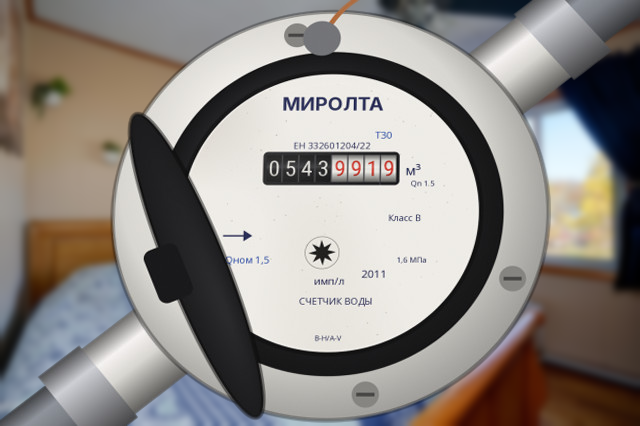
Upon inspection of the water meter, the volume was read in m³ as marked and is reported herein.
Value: 543.9919 m³
